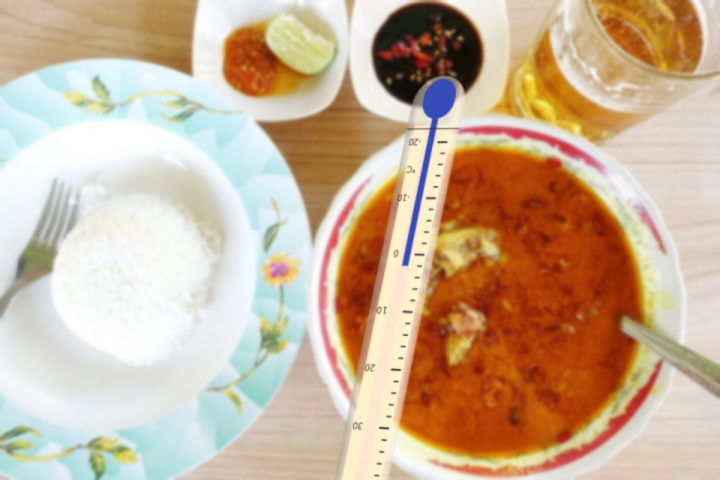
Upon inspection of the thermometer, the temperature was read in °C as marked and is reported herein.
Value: 2 °C
